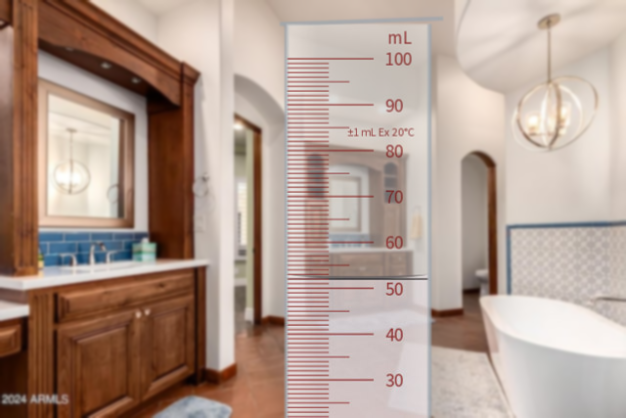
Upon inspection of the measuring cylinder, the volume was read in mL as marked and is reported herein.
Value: 52 mL
